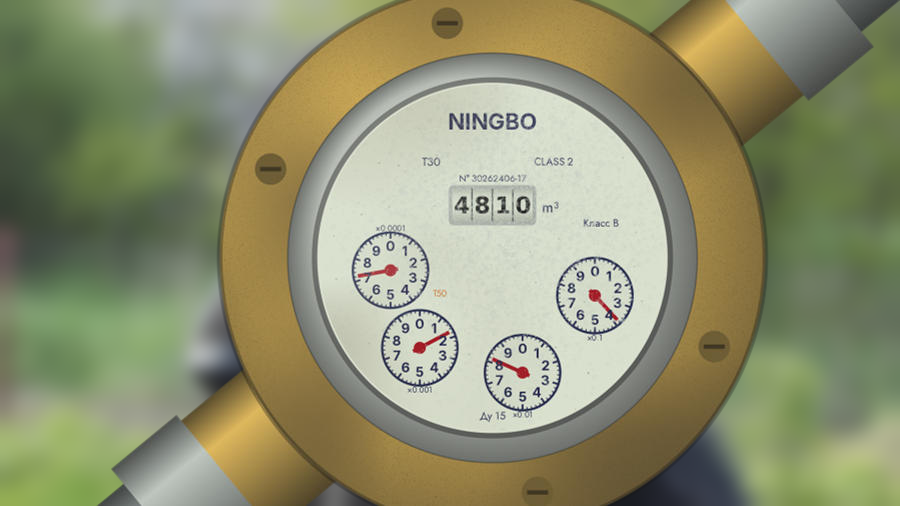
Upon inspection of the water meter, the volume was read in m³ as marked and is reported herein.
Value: 4810.3817 m³
